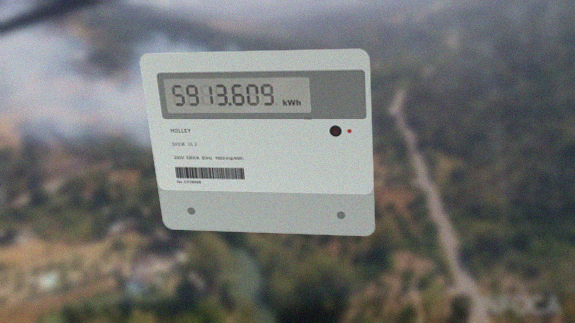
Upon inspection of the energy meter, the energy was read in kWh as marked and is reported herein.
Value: 5913.609 kWh
